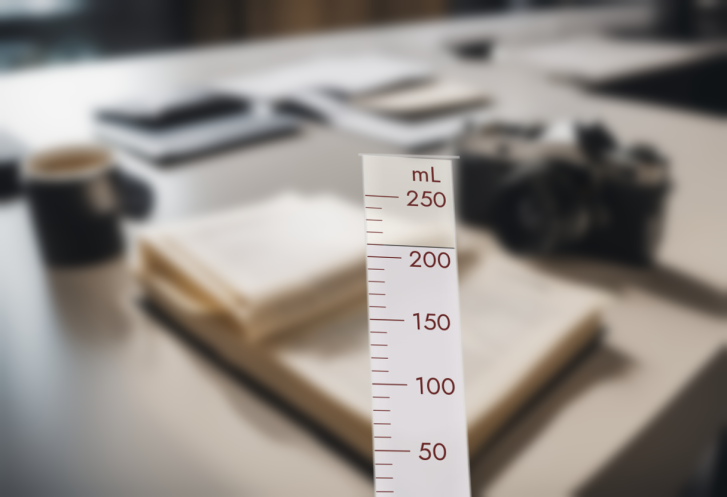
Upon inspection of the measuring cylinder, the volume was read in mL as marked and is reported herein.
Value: 210 mL
